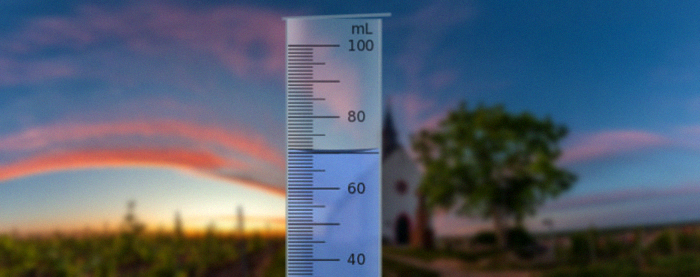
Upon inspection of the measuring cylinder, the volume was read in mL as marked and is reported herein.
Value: 70 mL
